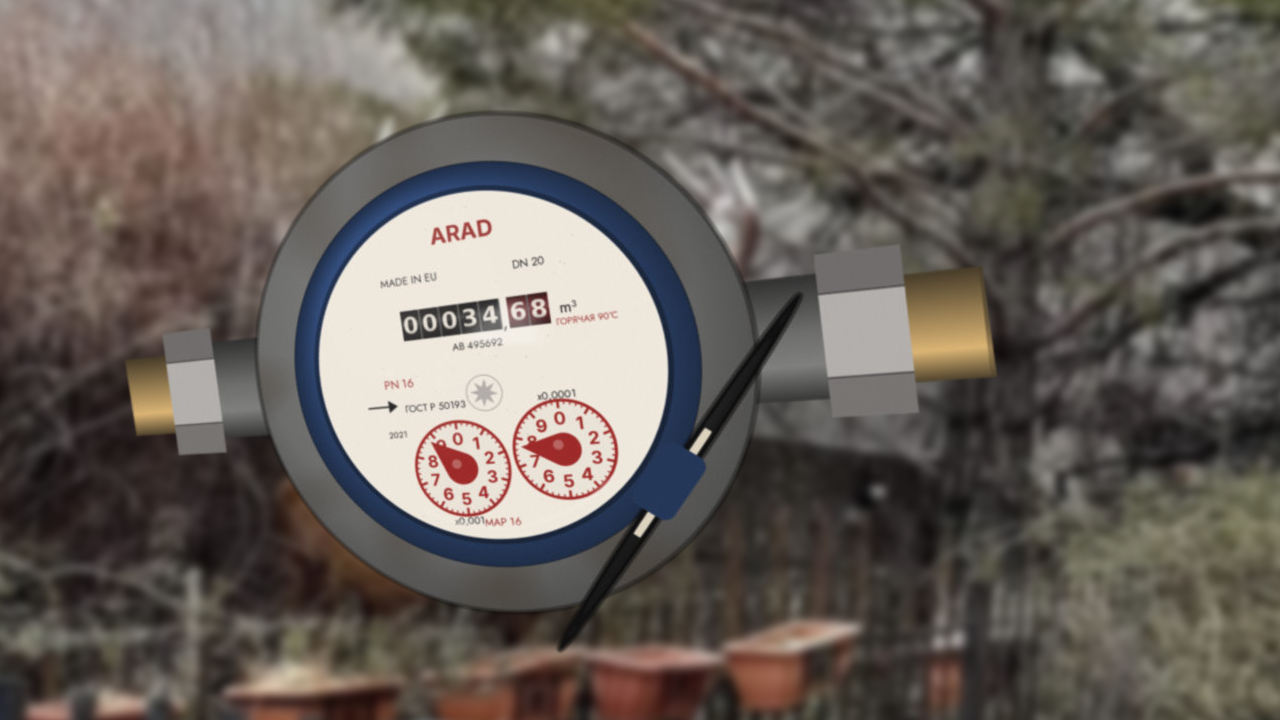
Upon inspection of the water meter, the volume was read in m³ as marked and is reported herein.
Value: 34.6887 m³
